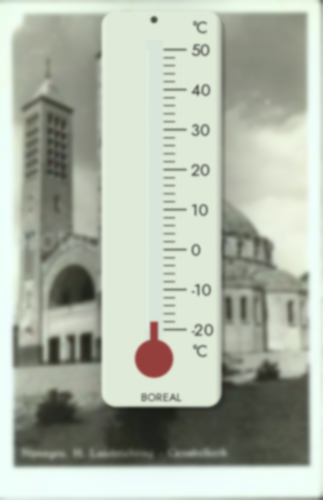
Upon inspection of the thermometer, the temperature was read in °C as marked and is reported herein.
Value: -18 °C
